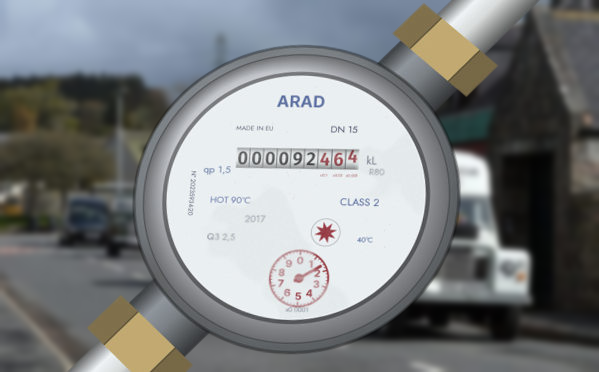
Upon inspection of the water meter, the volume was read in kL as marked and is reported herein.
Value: 92.4641 kL
